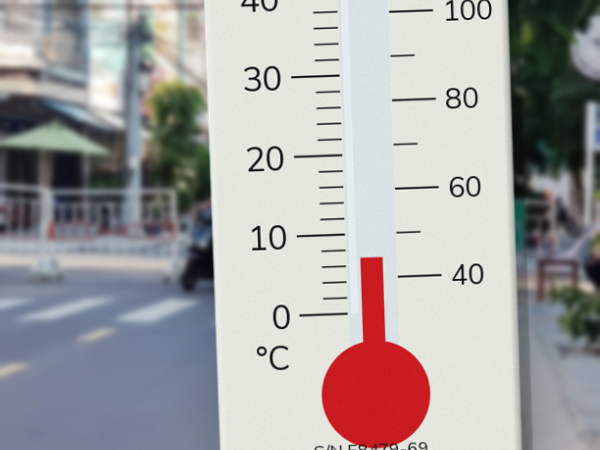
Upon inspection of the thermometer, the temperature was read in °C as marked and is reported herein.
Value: 7 °C
